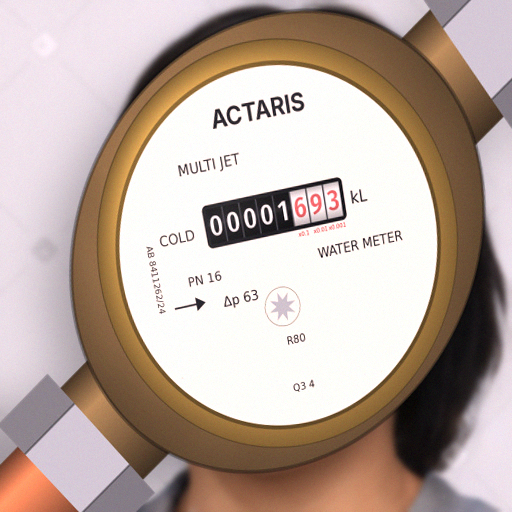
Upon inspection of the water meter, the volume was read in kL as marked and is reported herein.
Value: 1.693 kL
